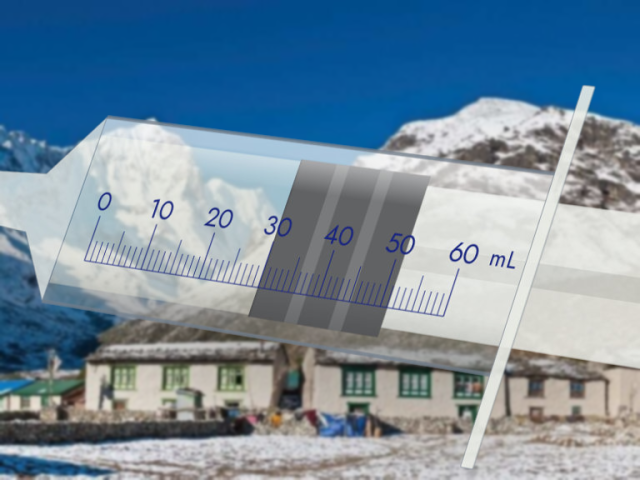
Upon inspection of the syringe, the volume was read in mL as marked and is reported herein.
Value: 30 mL
